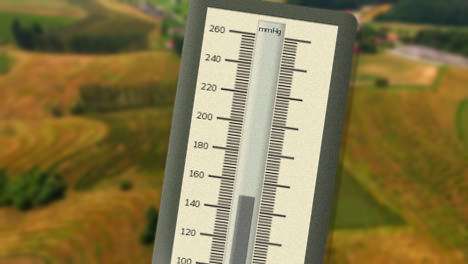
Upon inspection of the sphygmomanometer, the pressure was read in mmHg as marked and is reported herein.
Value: 150 mmHg
